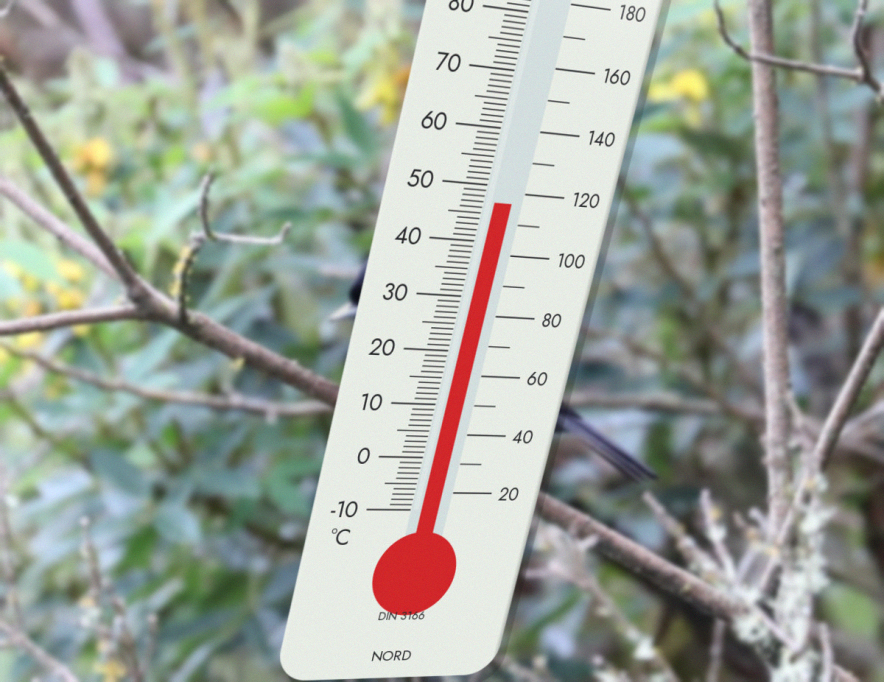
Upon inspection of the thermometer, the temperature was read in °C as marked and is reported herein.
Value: 47 °C
